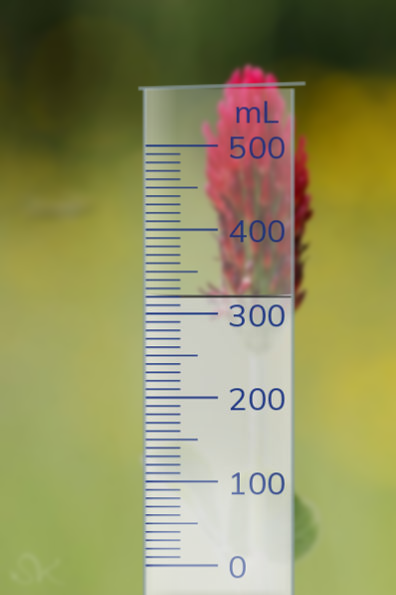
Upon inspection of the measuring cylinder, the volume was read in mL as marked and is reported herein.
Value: 320 mL
